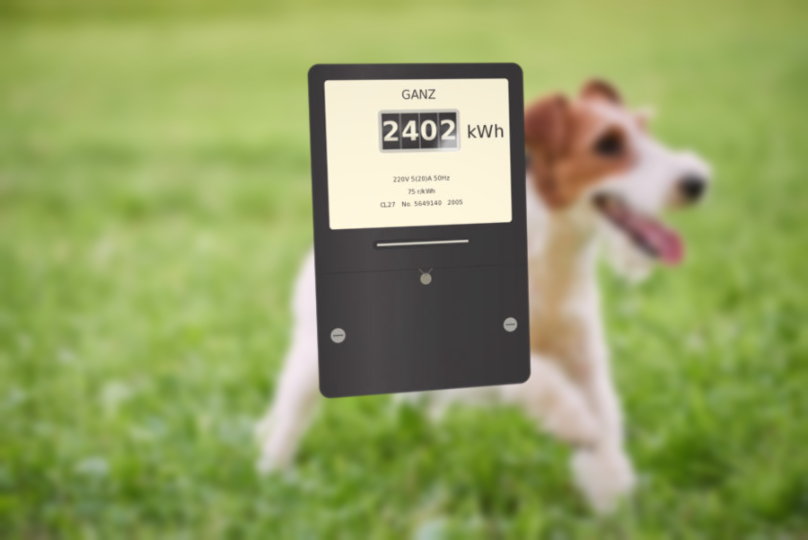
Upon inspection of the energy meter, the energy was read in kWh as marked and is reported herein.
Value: 2402 kWh
